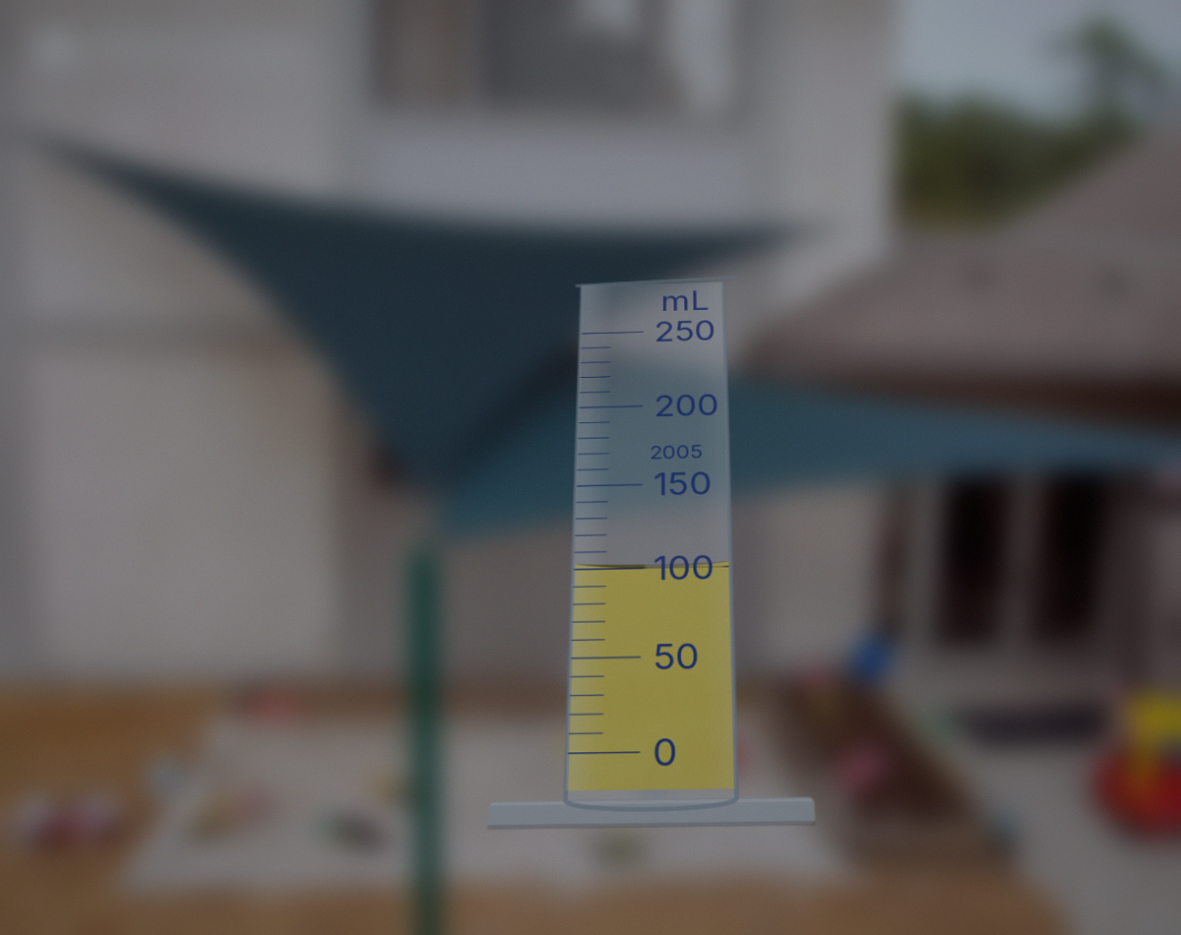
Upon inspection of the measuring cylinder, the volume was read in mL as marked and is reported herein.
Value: 100 mL
